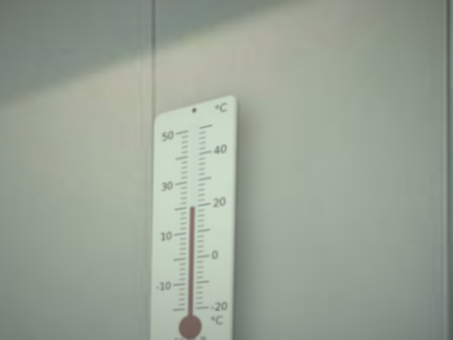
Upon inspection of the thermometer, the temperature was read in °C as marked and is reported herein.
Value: 20 °C
